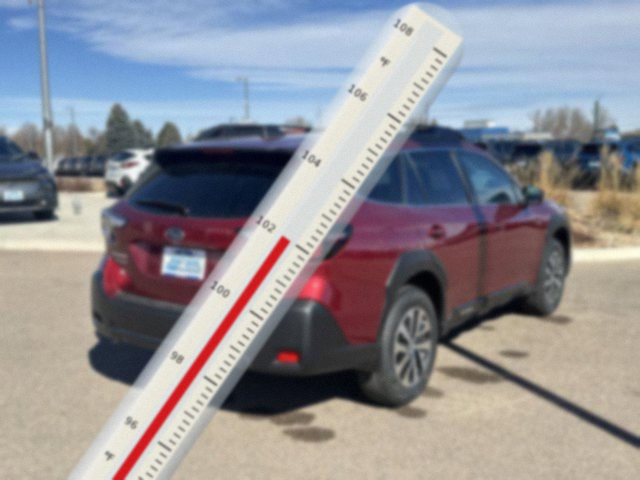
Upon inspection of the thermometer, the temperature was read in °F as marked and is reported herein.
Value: 102 °F
